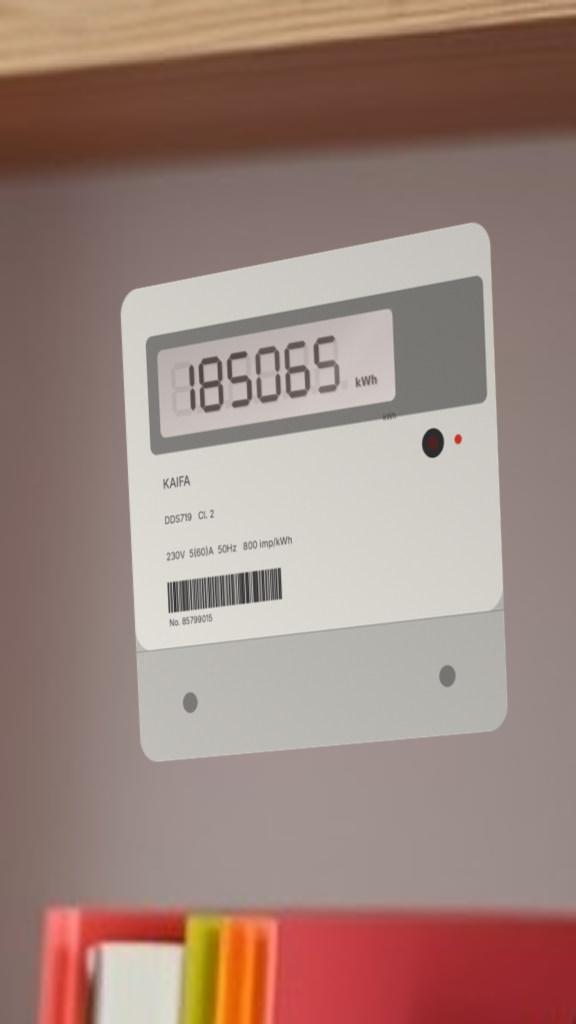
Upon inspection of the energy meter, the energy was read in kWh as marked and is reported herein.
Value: 185065 kWh
